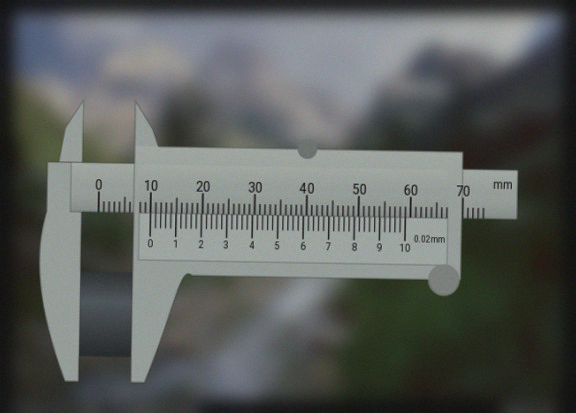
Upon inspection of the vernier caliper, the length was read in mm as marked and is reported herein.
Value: 10.0 mm
